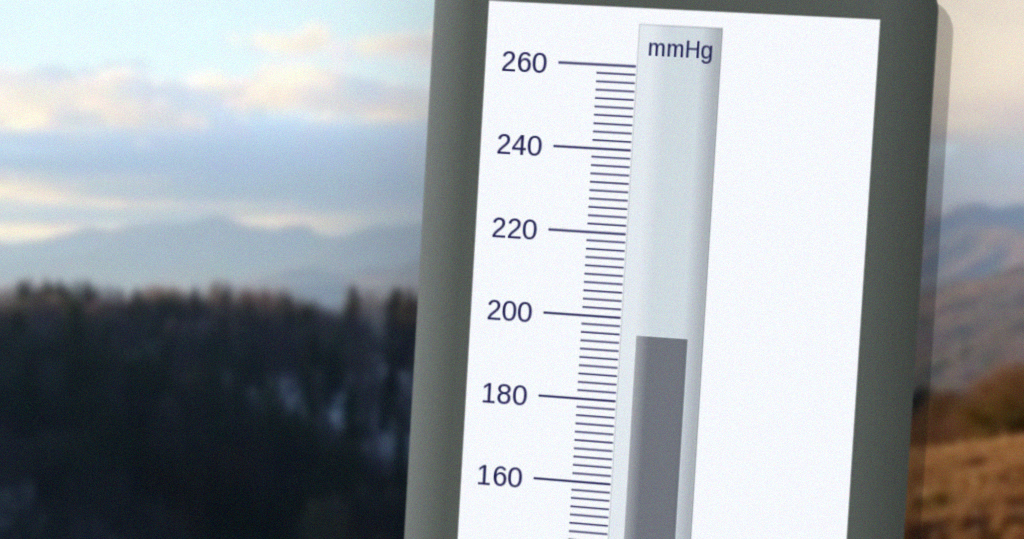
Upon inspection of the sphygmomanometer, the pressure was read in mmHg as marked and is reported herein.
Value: 196 mmHg
